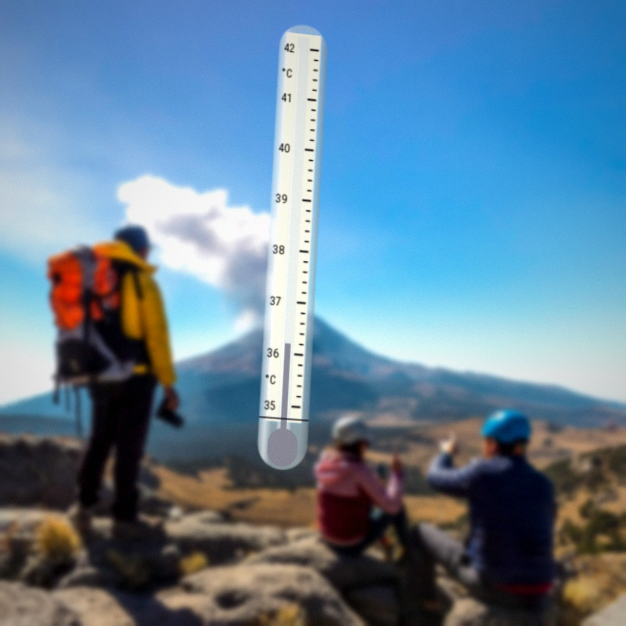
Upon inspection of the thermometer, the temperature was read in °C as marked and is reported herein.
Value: 36.2 °C
